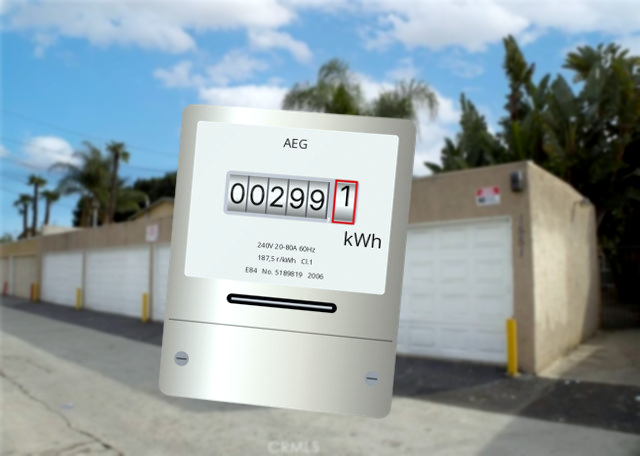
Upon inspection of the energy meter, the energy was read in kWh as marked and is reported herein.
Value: 299.1 kWh
